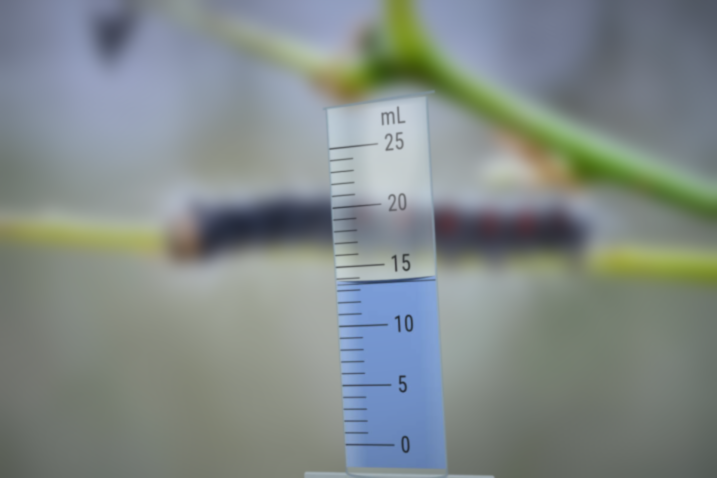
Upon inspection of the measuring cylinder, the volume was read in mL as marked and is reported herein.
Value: 13.5 mL
